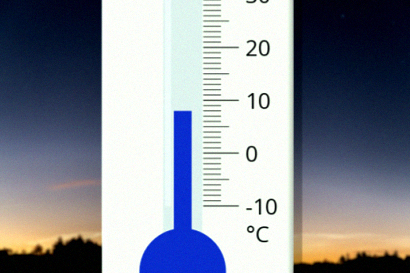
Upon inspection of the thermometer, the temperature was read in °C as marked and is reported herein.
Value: 8 °C
